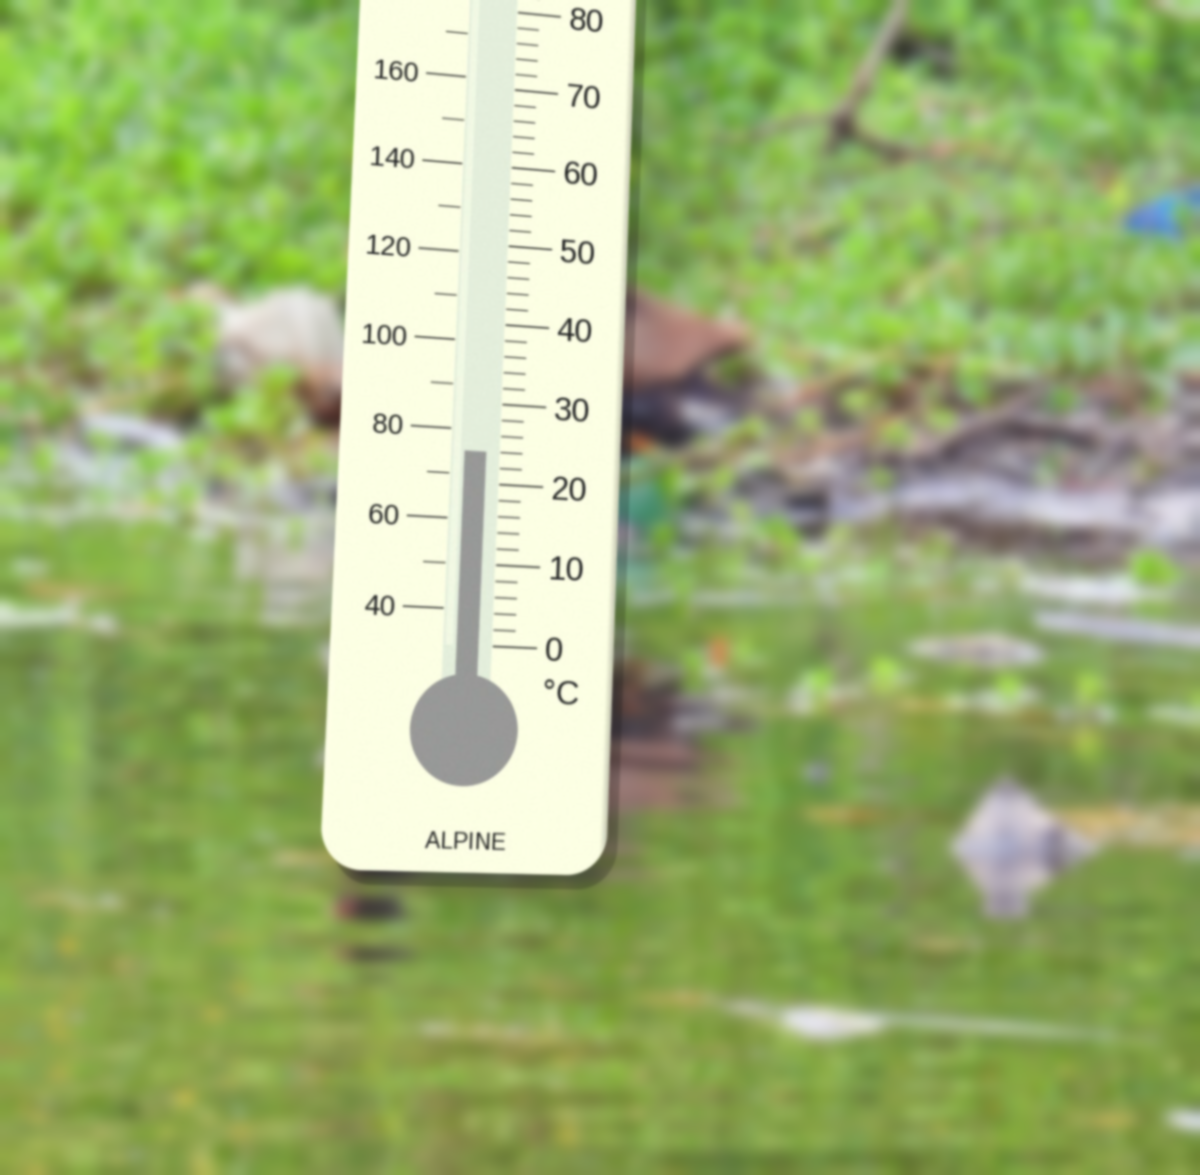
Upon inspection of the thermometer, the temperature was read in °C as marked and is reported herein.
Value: 24 °C
